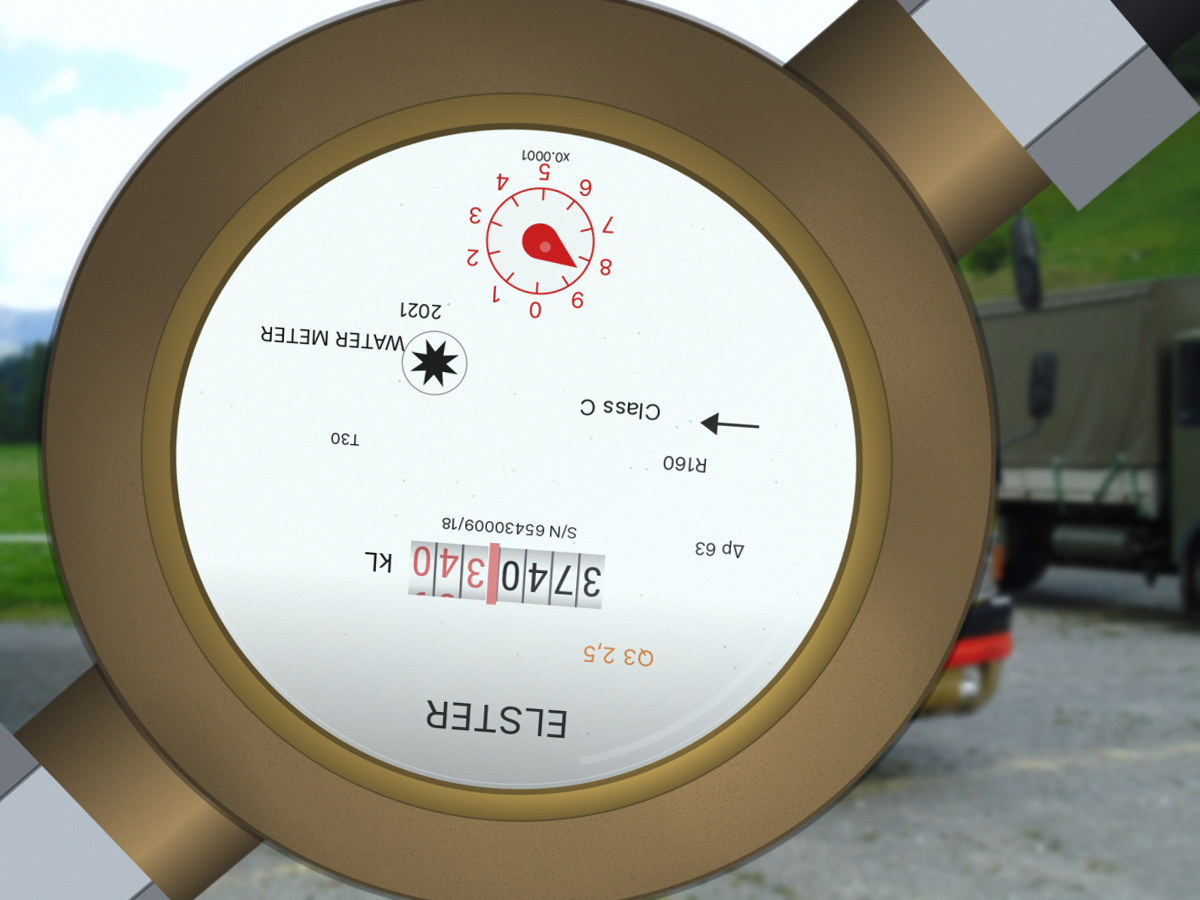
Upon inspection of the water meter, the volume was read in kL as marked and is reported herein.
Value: 3740.3398 kL
